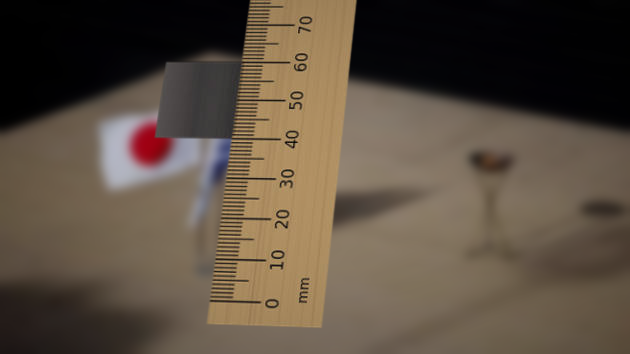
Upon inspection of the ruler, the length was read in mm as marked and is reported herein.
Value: 20 mm
